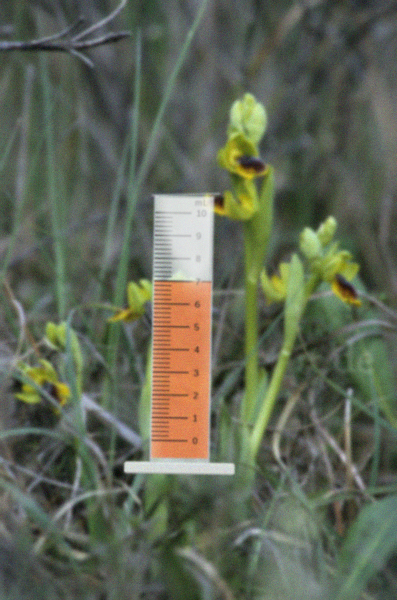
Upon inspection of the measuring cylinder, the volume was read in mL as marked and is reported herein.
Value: 7 mL
